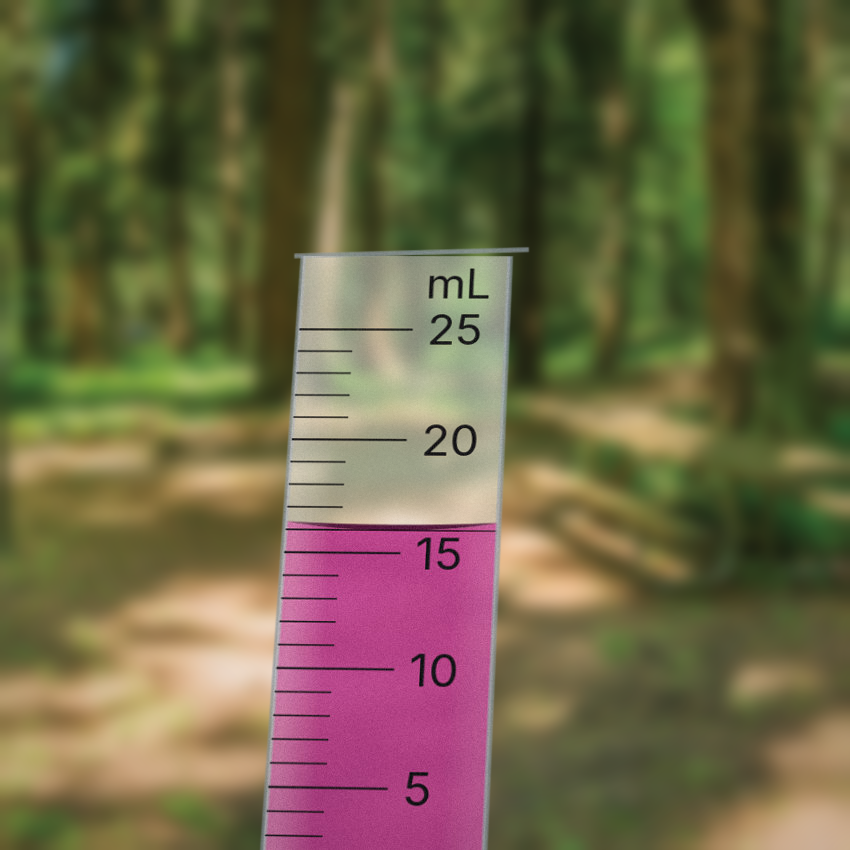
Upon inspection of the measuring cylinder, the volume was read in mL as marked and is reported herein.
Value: 16 mL
